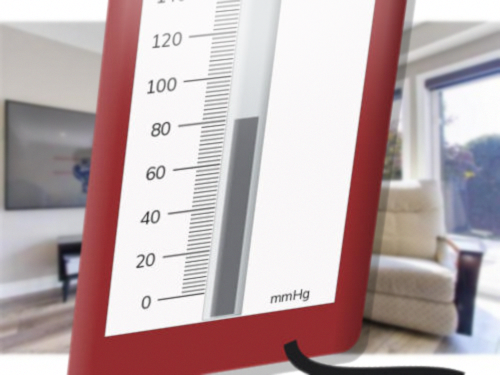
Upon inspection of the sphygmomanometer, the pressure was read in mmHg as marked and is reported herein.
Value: 80 mmHg
